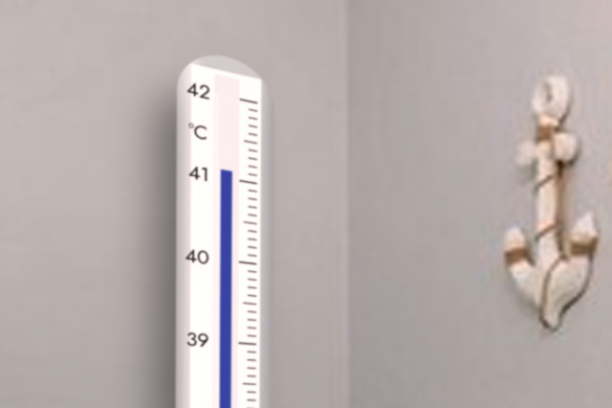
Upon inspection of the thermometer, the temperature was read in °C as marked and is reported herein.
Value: 41.1 °C
